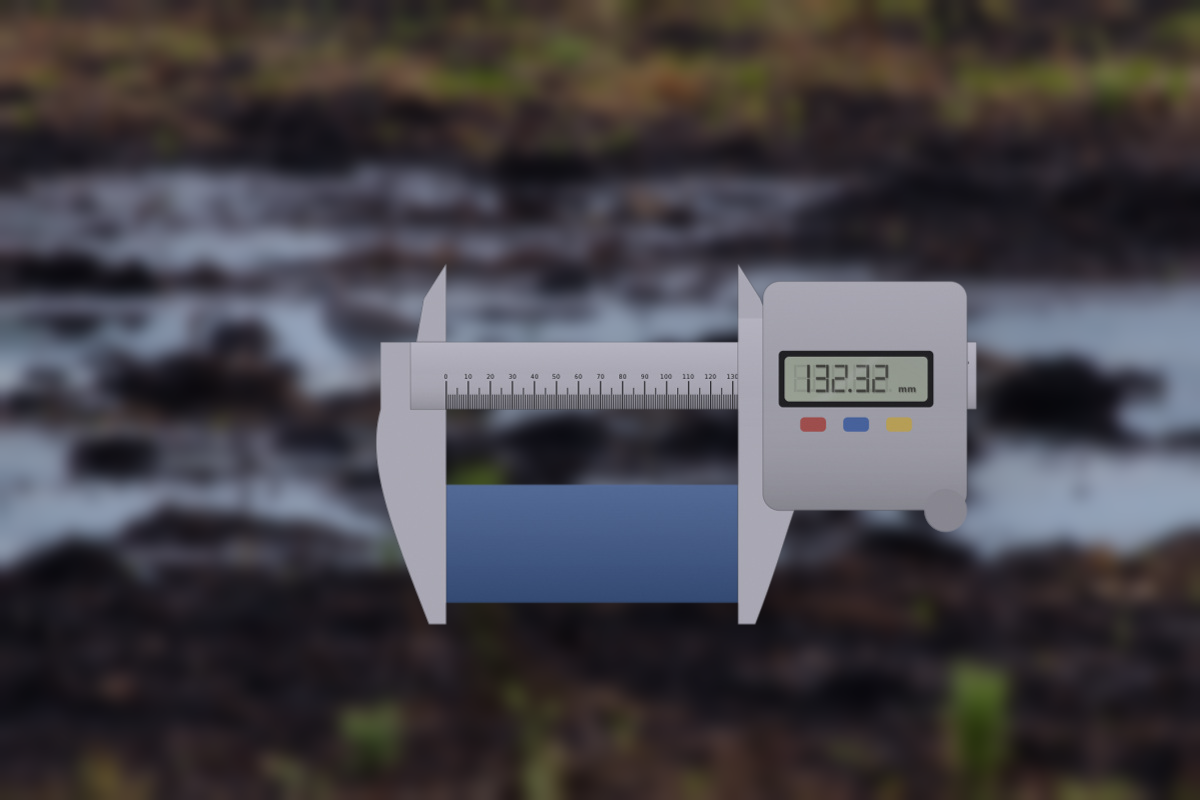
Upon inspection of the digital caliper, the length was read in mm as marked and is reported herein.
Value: 132.32 mm
